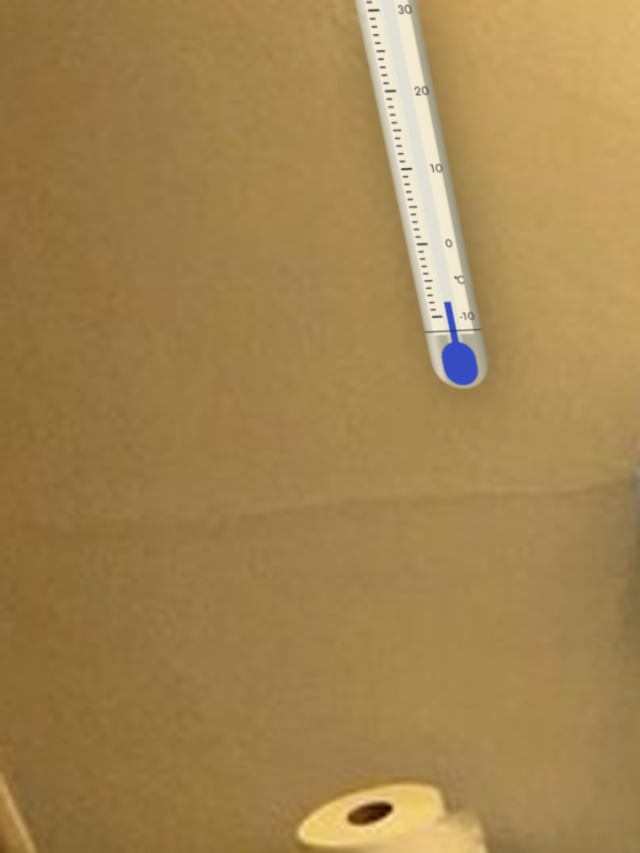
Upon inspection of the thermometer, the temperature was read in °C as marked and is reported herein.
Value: -8 °C
